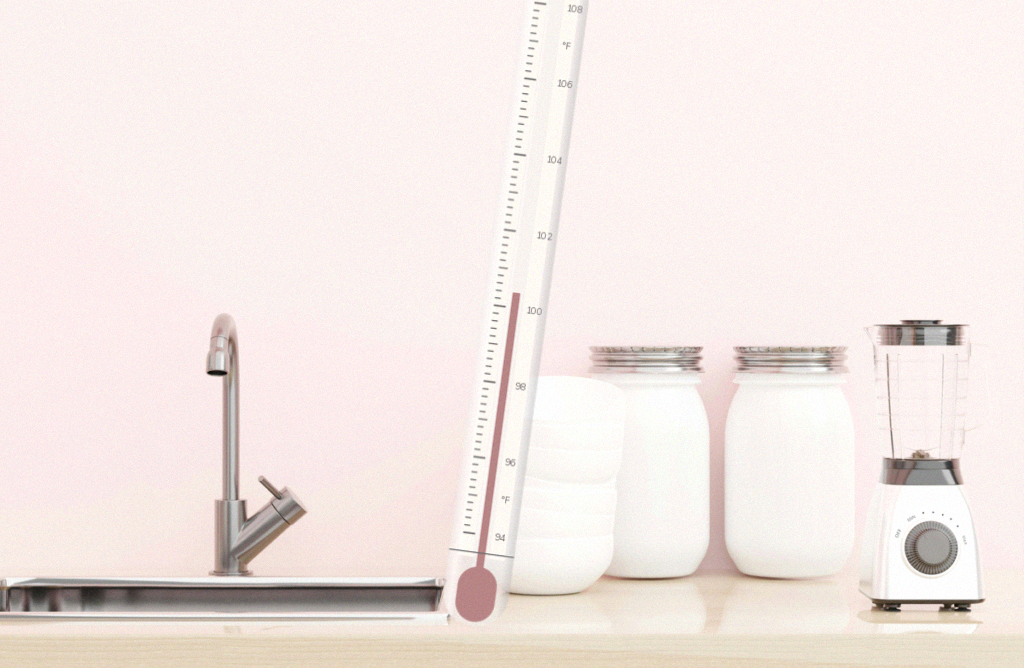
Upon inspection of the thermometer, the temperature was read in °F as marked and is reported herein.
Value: 100.4 °F
